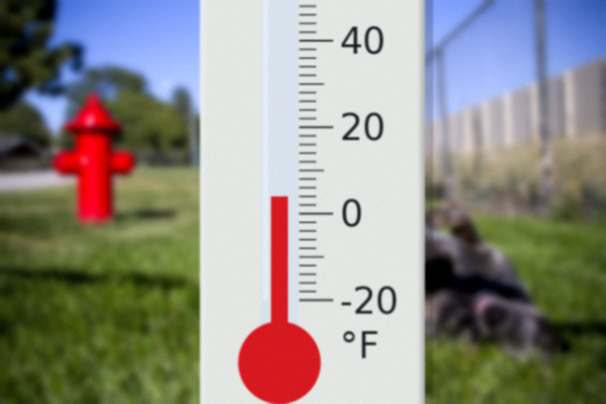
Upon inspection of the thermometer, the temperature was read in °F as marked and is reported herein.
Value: 4 °F
